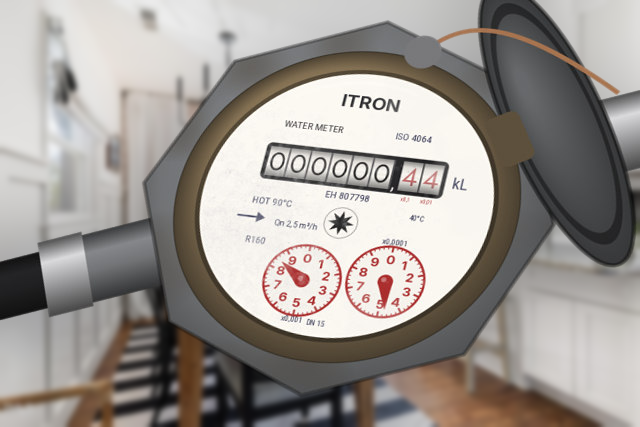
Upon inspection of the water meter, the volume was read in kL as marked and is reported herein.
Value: 0.4484 kL
